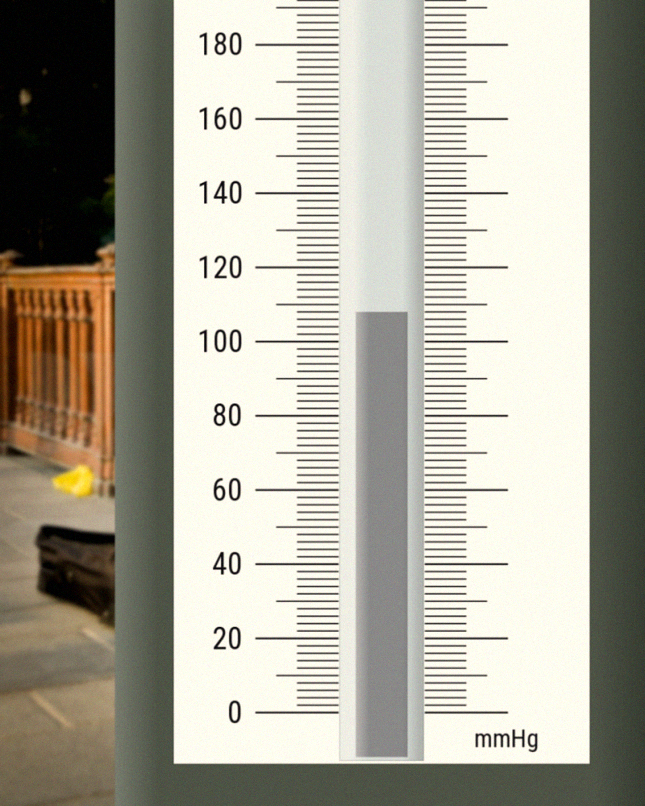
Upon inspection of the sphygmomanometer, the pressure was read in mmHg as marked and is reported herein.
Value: 108 mmHg
